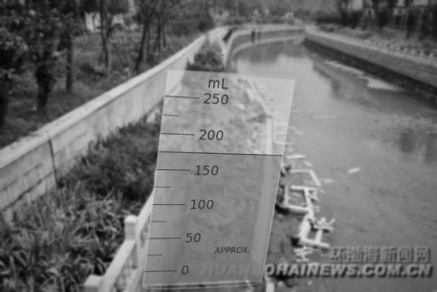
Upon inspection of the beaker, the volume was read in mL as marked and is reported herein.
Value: 175 mL
